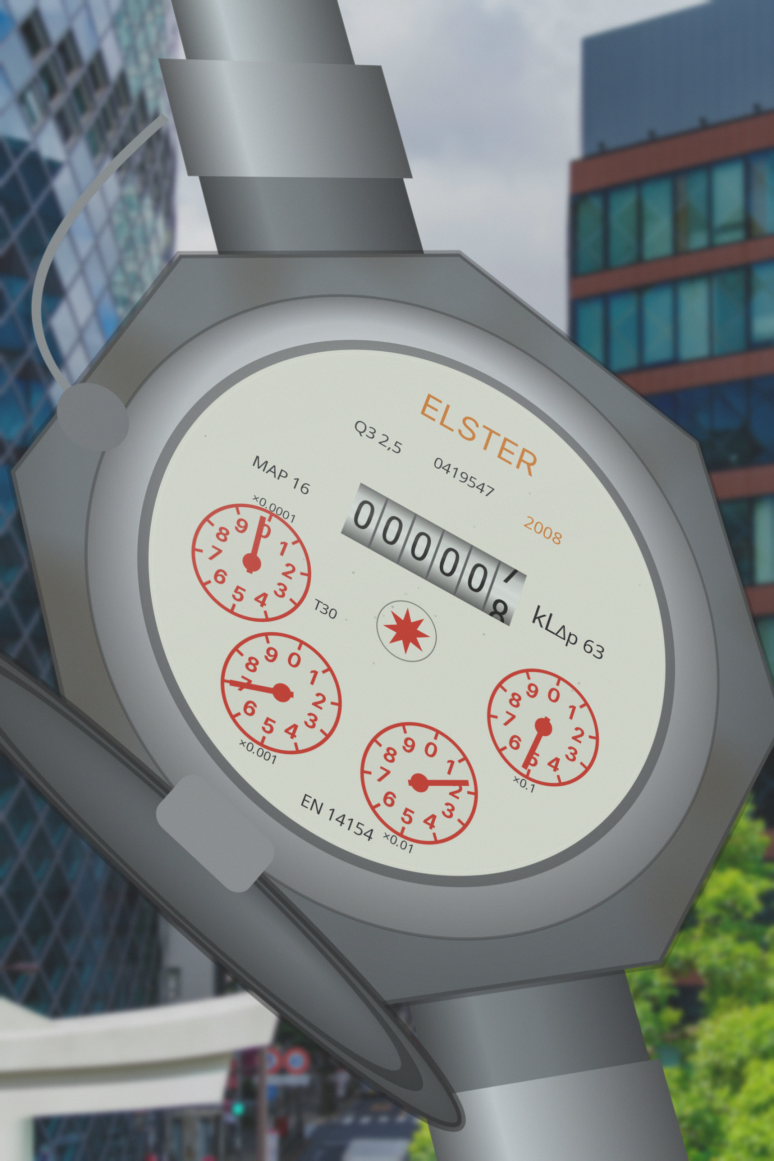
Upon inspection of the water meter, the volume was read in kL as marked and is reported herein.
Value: 7.5169 kL
